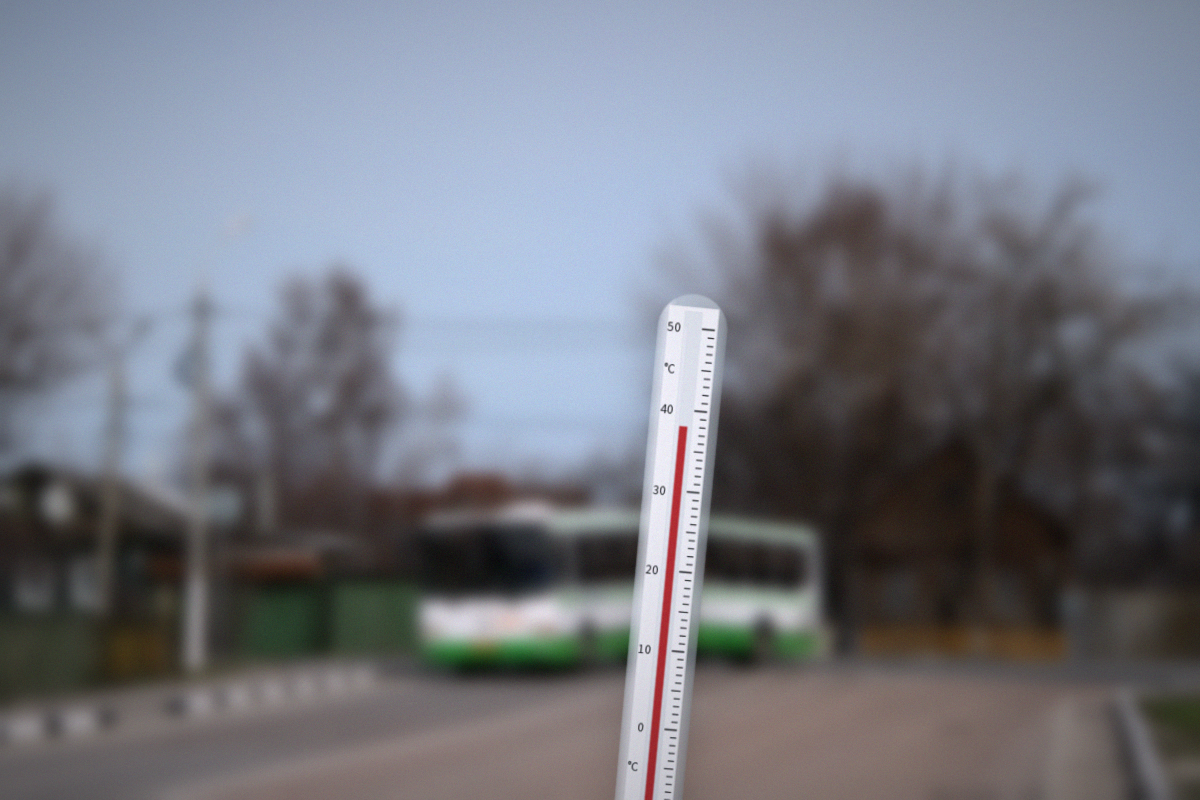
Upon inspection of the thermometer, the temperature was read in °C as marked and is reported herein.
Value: 38 °C
